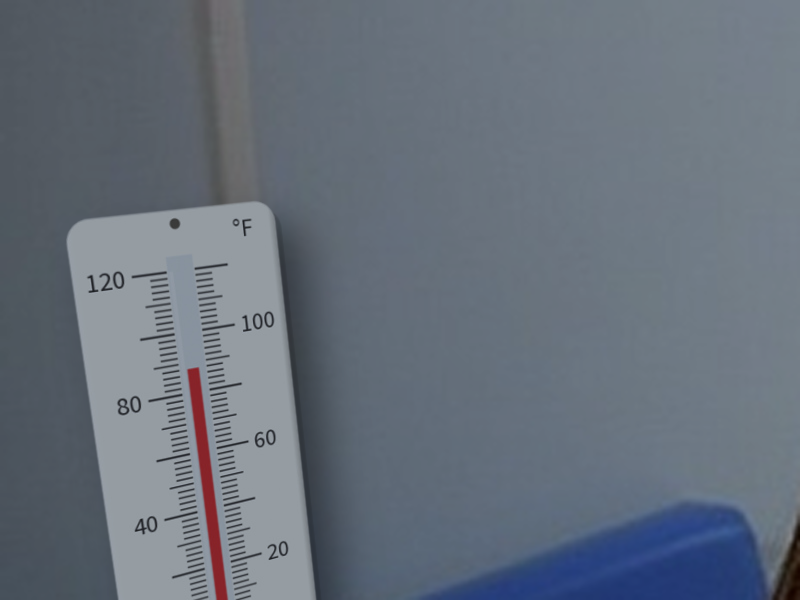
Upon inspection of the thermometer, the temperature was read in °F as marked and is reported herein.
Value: 88 °F
